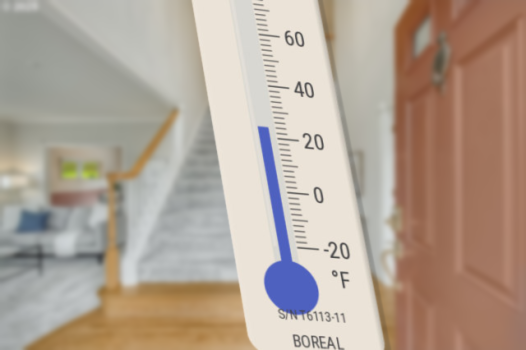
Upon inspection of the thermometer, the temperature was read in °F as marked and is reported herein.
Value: 24 °F
